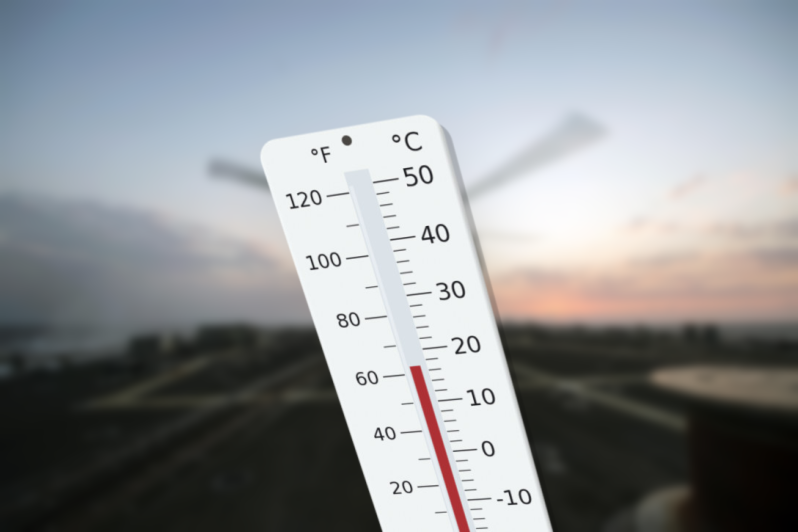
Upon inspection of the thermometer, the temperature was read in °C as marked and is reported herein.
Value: 17 °C
